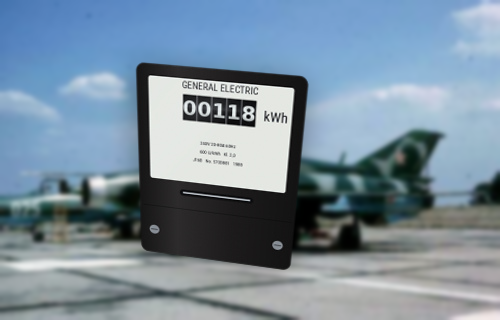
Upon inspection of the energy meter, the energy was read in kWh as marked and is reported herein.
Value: 118 kWh
